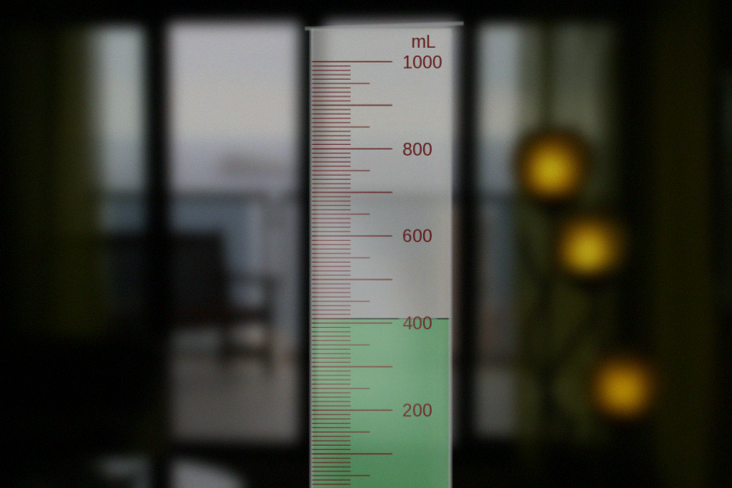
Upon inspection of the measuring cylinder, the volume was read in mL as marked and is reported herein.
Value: 410 mL
